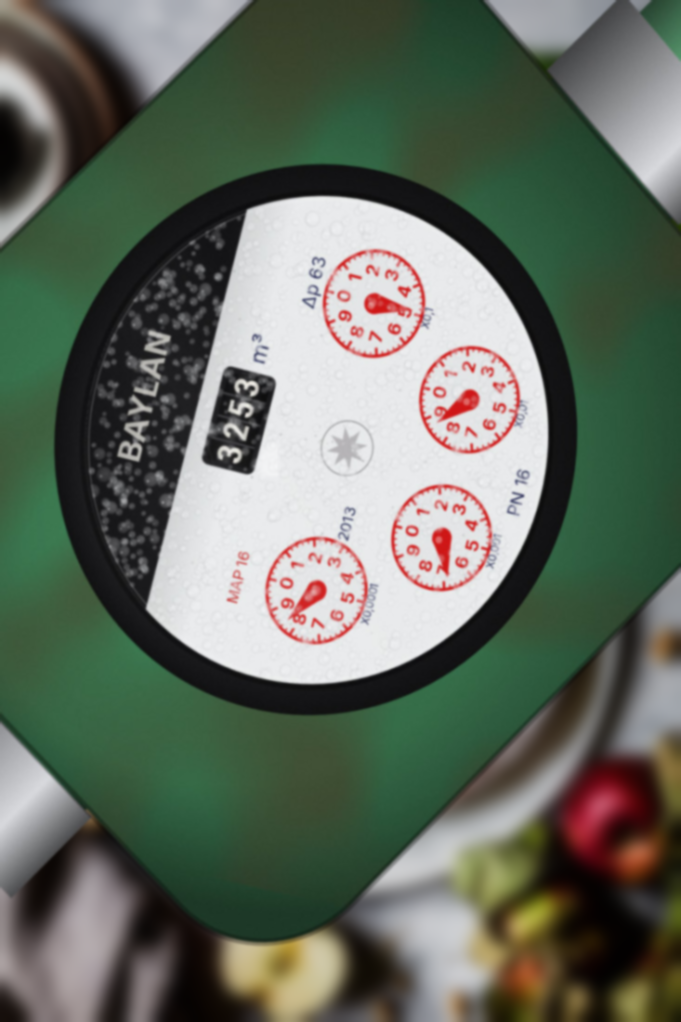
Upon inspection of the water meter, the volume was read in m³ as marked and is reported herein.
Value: 3253.4868 m³
